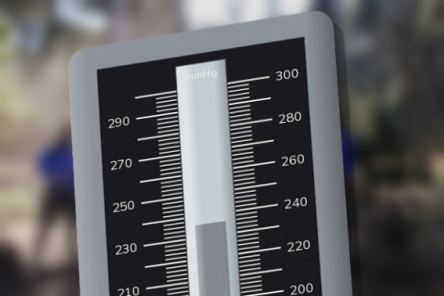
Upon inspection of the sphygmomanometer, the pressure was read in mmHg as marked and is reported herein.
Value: 236 mmHg
